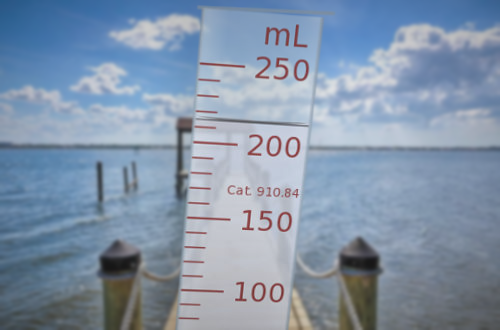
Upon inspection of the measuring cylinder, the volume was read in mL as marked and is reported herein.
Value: 215 mL
